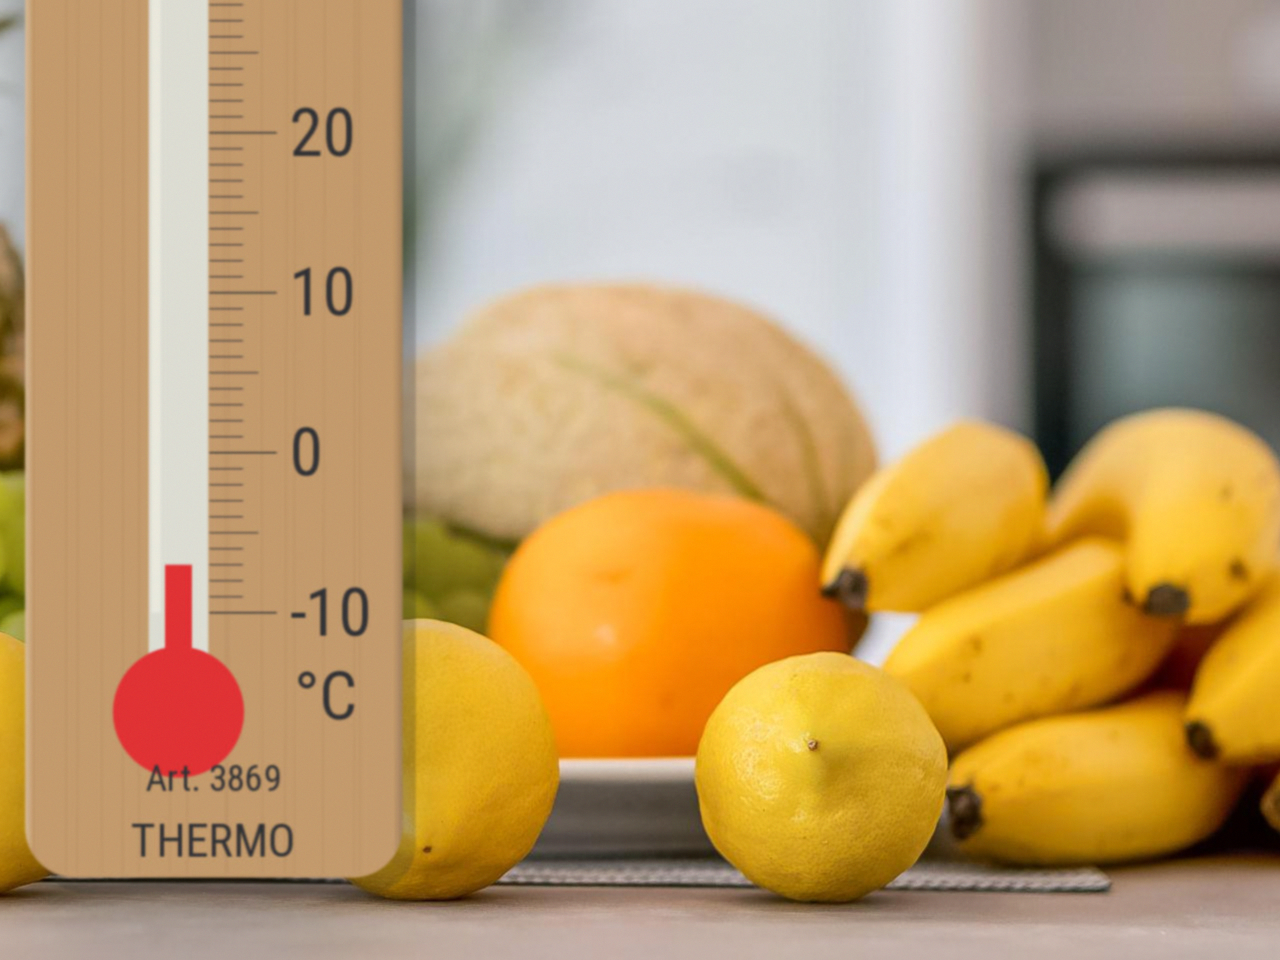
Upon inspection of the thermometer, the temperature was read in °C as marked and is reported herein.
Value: -7 °C
